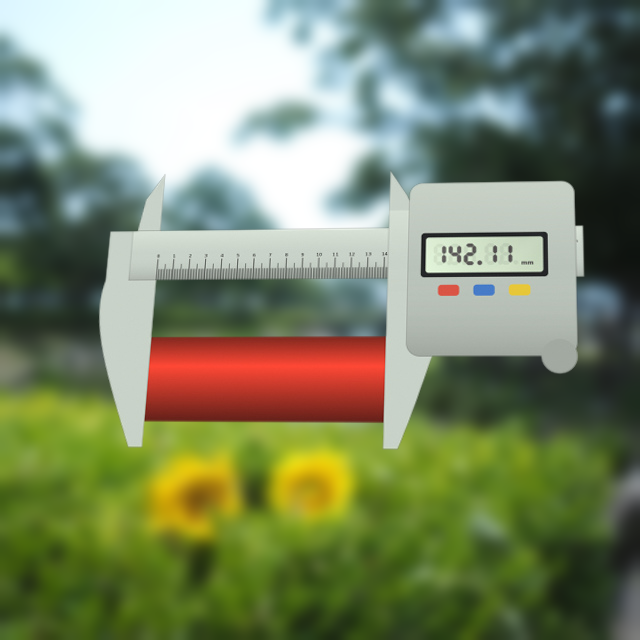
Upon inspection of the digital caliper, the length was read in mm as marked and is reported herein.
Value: 142.11 mm
